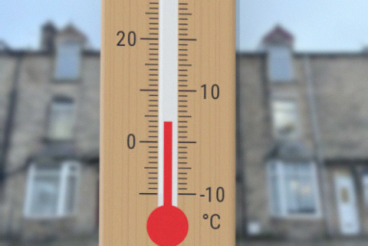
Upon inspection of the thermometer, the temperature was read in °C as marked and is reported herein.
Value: 4 °C
